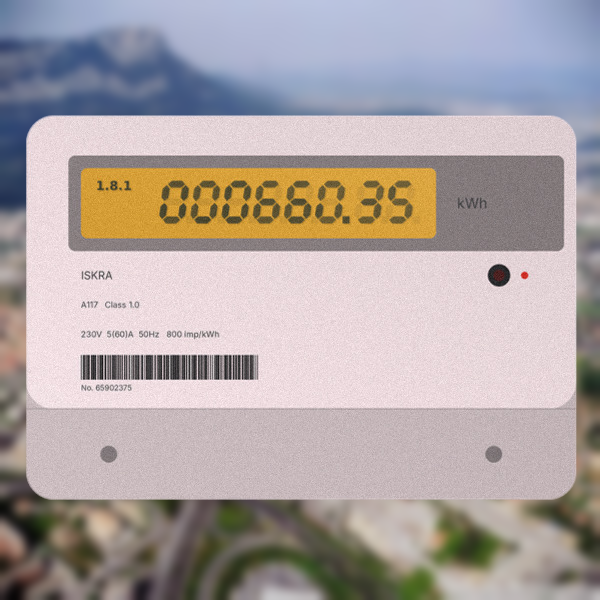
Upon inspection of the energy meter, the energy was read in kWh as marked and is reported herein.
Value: 660.35 kWh
